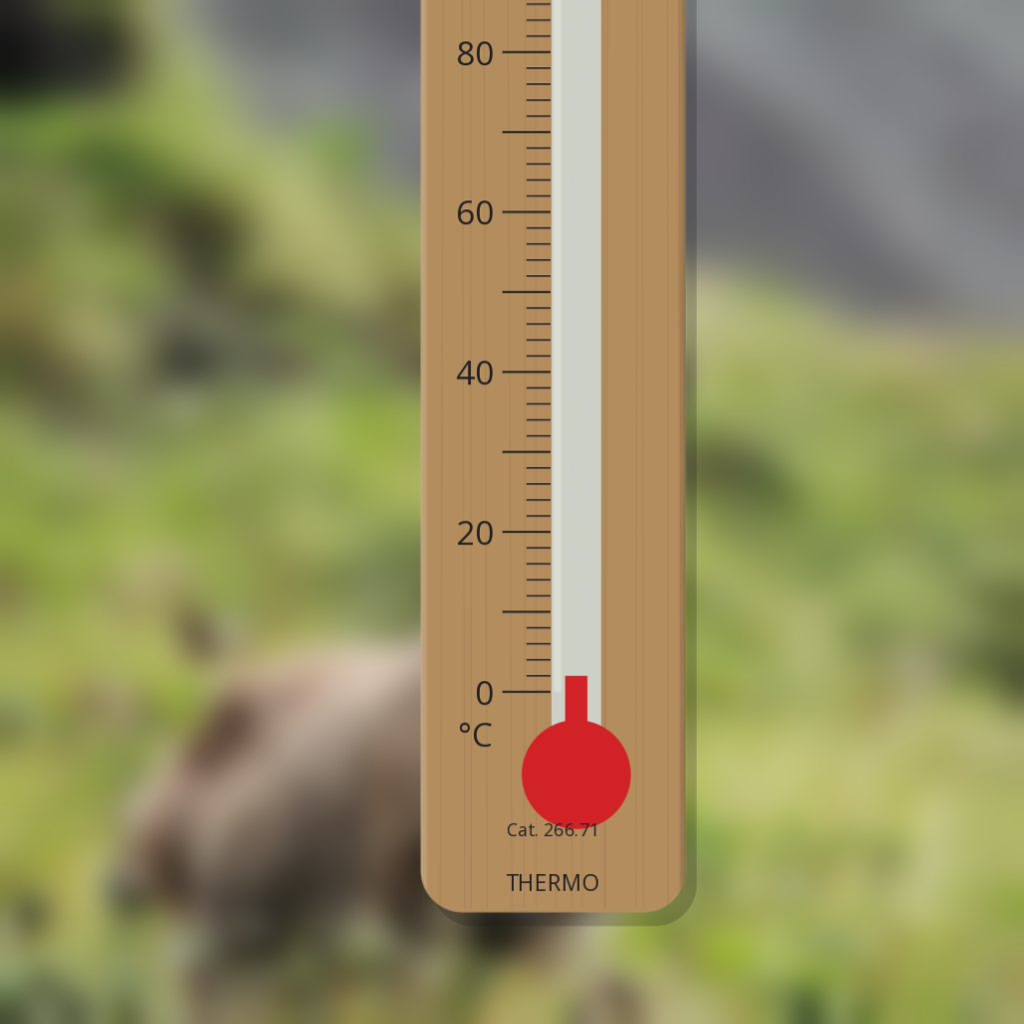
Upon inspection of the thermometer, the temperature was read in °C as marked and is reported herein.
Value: 2 °C
